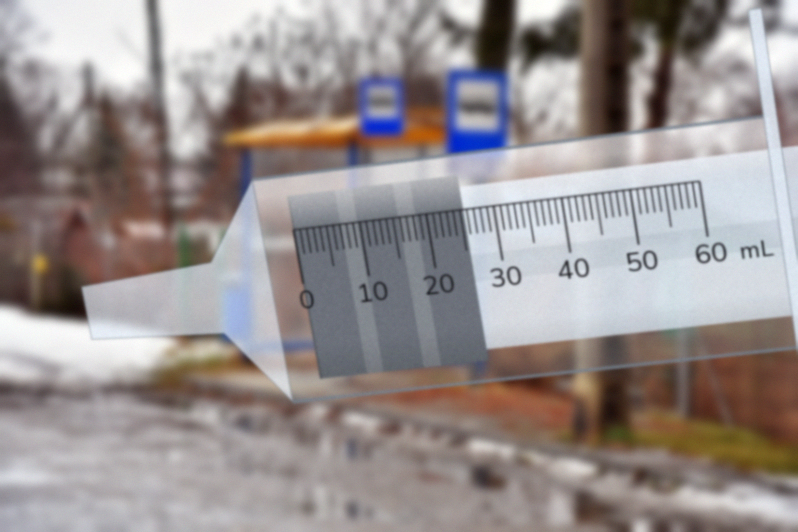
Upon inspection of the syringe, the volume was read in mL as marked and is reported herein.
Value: 0 mL
